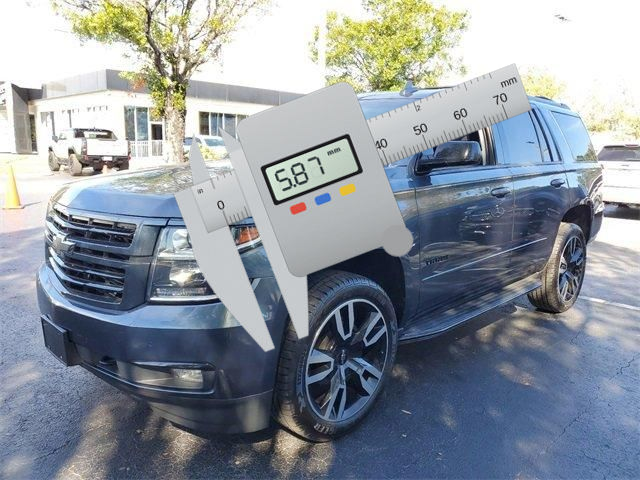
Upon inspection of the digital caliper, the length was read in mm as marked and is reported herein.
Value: 5.87 mm
